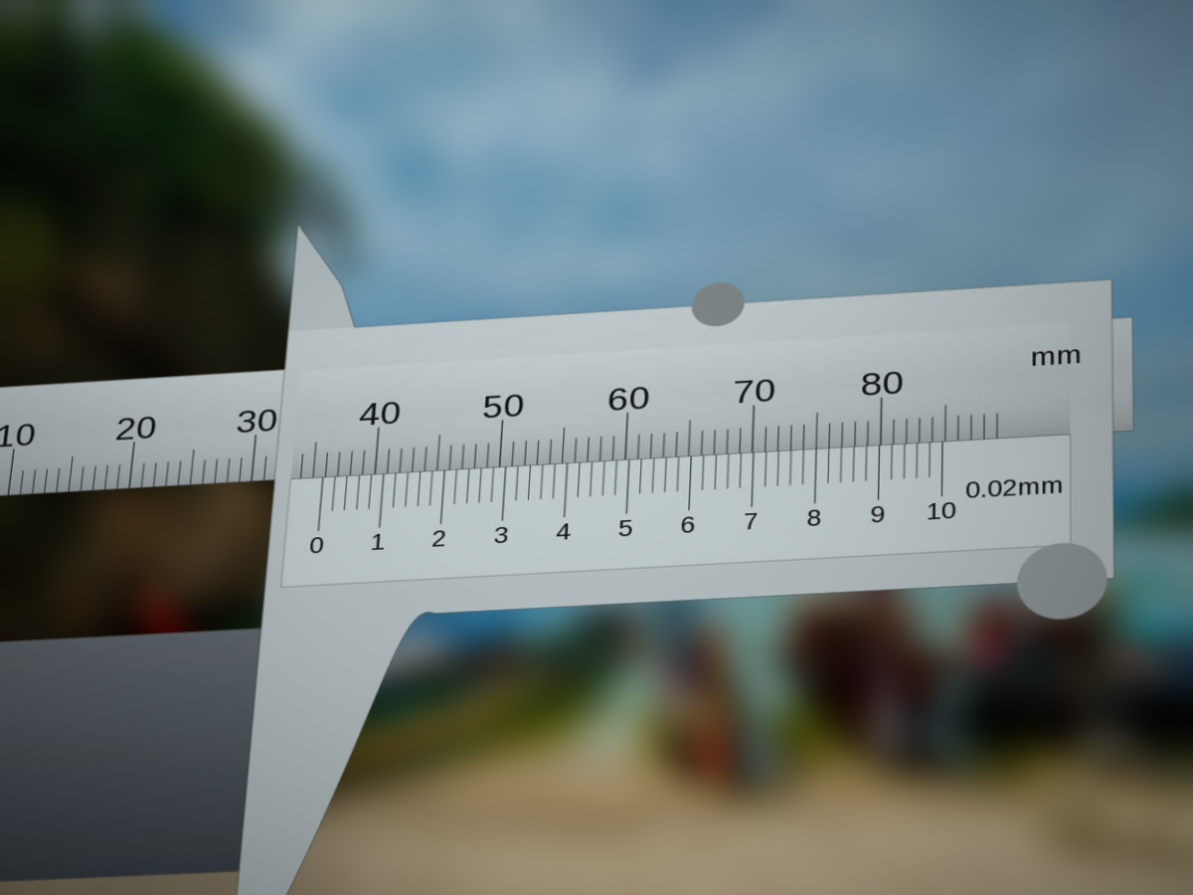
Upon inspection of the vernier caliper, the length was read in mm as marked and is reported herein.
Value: 35.8 mm
